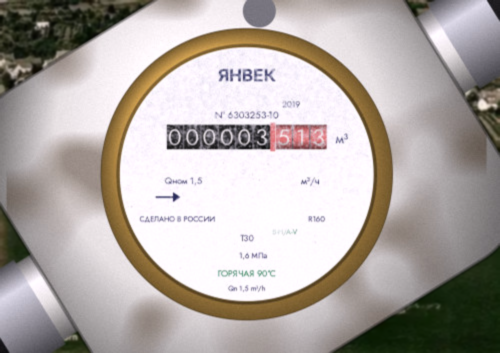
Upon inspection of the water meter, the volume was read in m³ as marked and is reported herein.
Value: 3.513 m³
